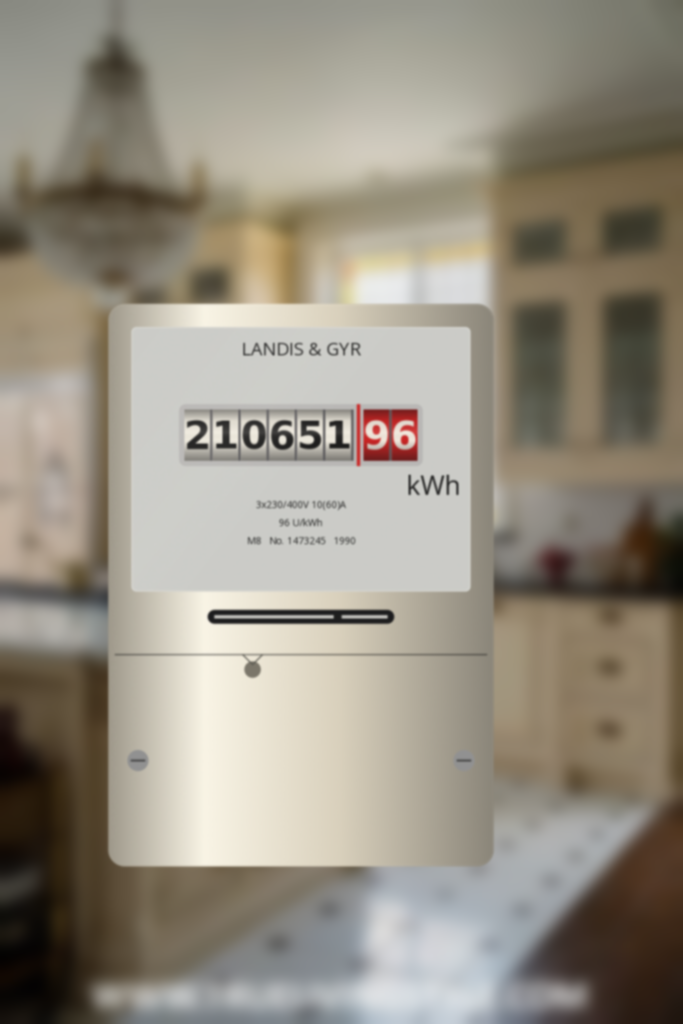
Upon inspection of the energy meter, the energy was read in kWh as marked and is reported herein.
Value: 210651.96 kWh
